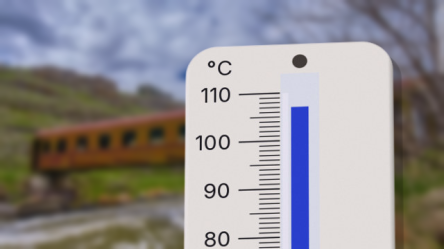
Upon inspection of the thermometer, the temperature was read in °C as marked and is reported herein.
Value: 107 °C
